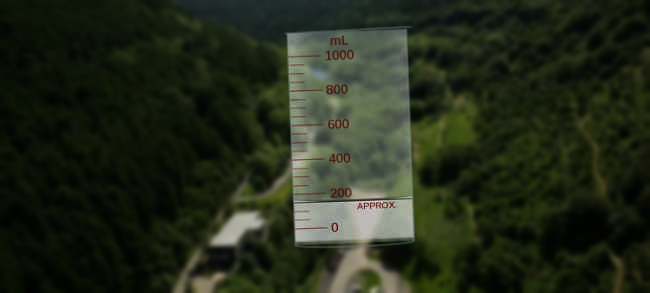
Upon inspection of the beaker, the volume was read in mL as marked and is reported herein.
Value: 150 mL
